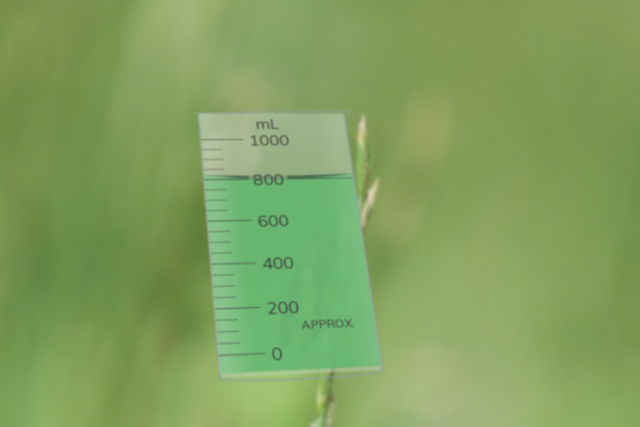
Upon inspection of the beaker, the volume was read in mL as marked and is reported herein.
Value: 800 mL
